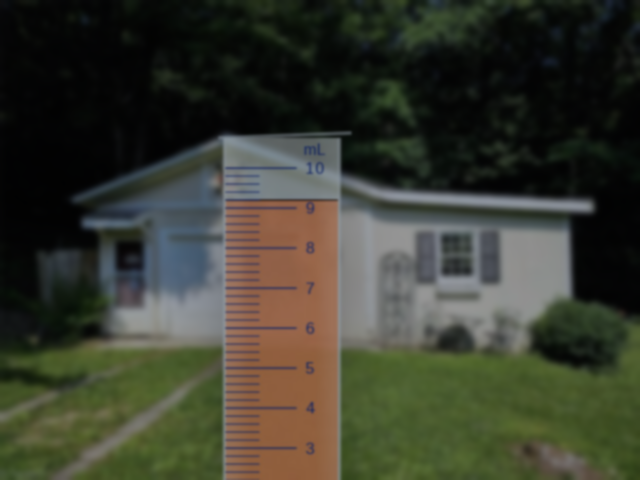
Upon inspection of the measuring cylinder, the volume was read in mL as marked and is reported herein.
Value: 9.2 mL
